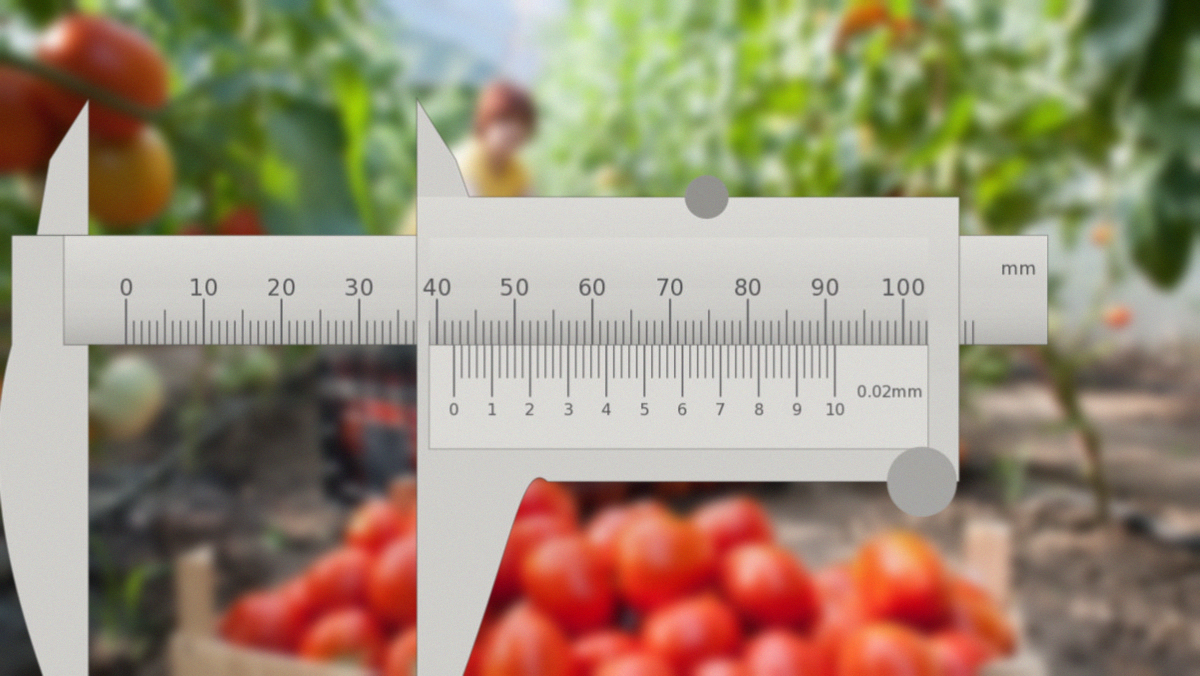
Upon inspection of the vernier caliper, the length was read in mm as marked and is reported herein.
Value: 42.2 mm
